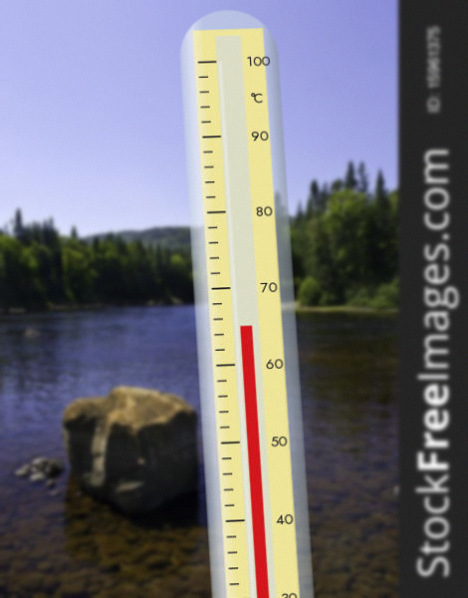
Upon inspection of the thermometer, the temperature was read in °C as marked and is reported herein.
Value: 65 °C
